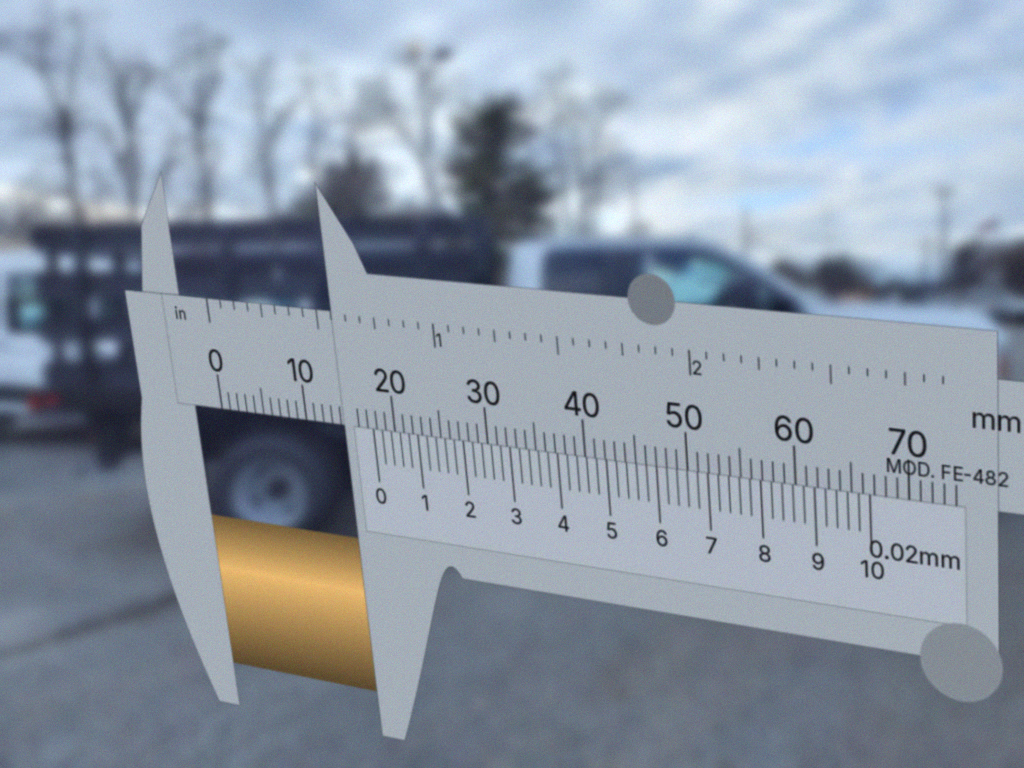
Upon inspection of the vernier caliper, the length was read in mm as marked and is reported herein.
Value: 17.6 mm
